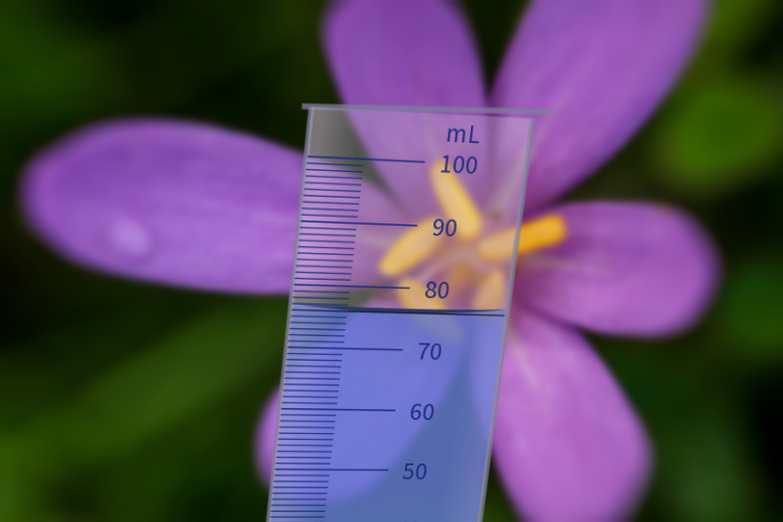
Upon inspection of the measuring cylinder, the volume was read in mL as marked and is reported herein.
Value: 76 mL
